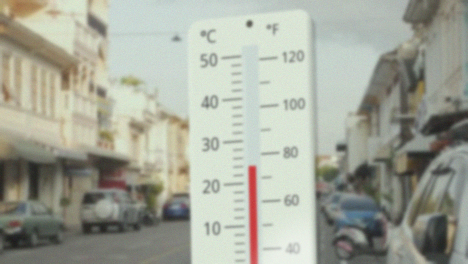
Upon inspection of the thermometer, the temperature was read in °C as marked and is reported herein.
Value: 24 °C
